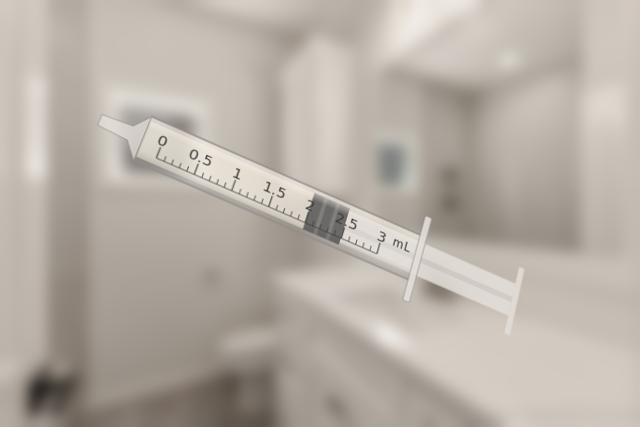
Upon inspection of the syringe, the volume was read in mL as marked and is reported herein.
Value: 2 mL
